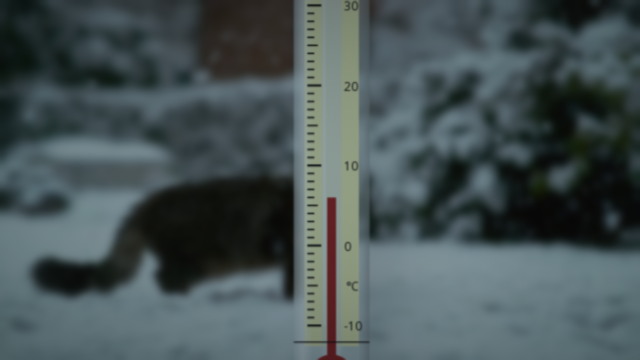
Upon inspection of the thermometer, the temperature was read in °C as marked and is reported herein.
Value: 6 °C
